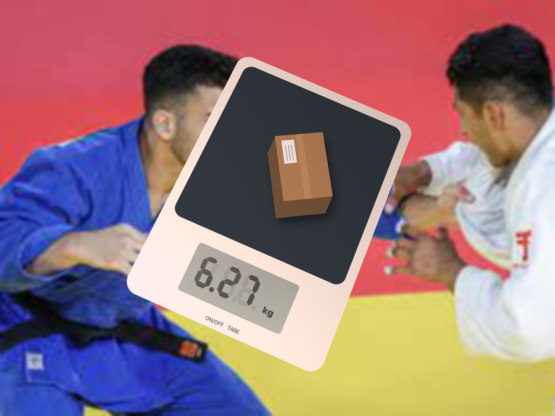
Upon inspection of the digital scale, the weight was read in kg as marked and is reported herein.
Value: 6.27 kg
